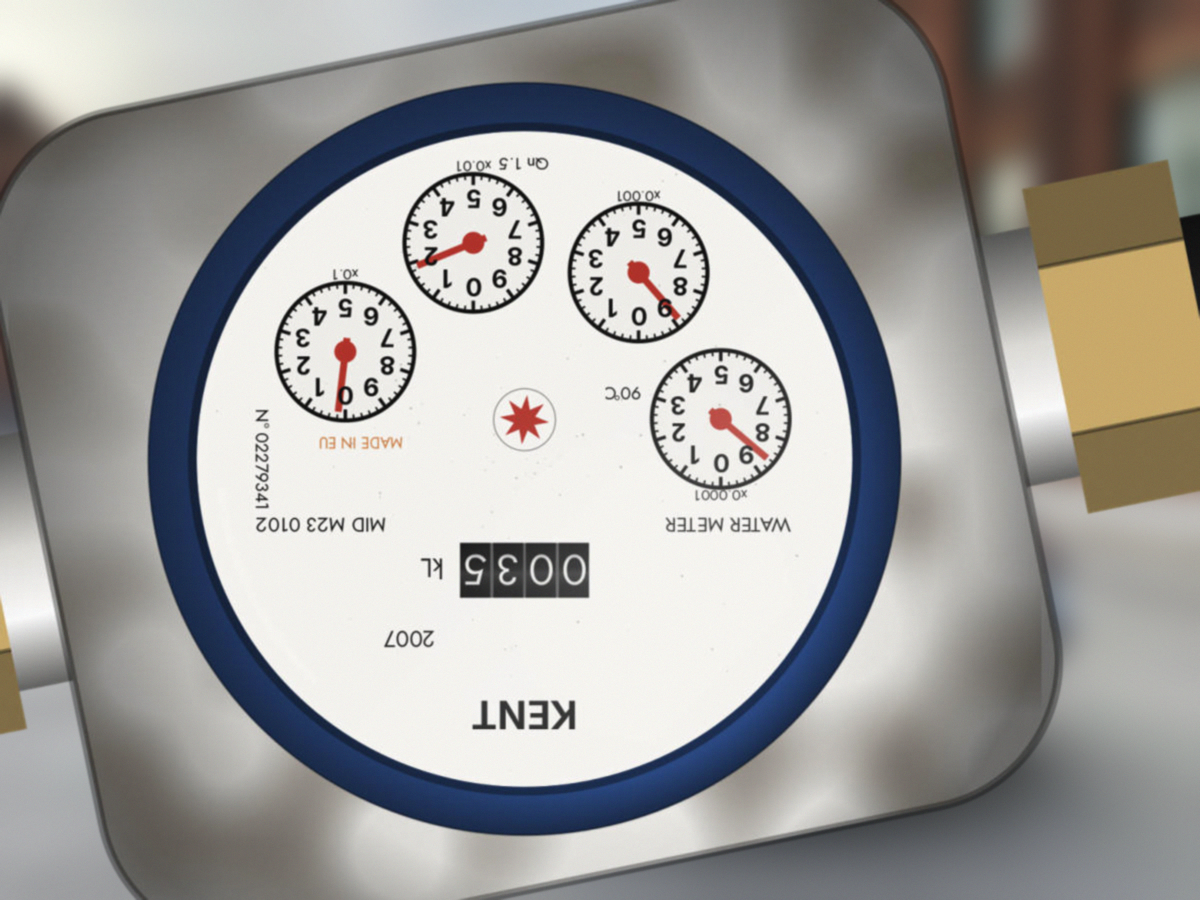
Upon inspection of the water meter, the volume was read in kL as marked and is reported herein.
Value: 35.0188 kL
